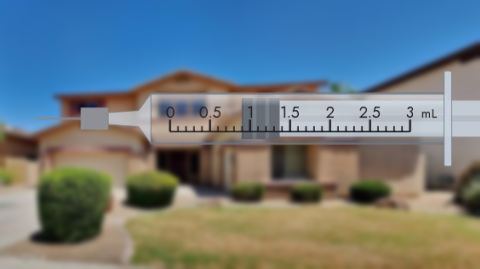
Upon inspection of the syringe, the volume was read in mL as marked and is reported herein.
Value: 0.9 mL
